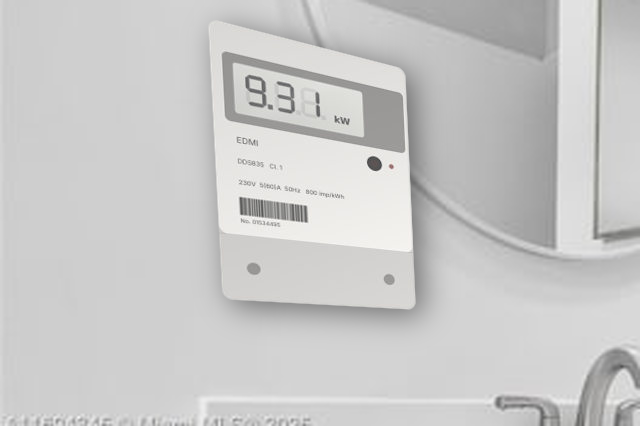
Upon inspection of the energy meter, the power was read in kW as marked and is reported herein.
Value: 9.31 kW
